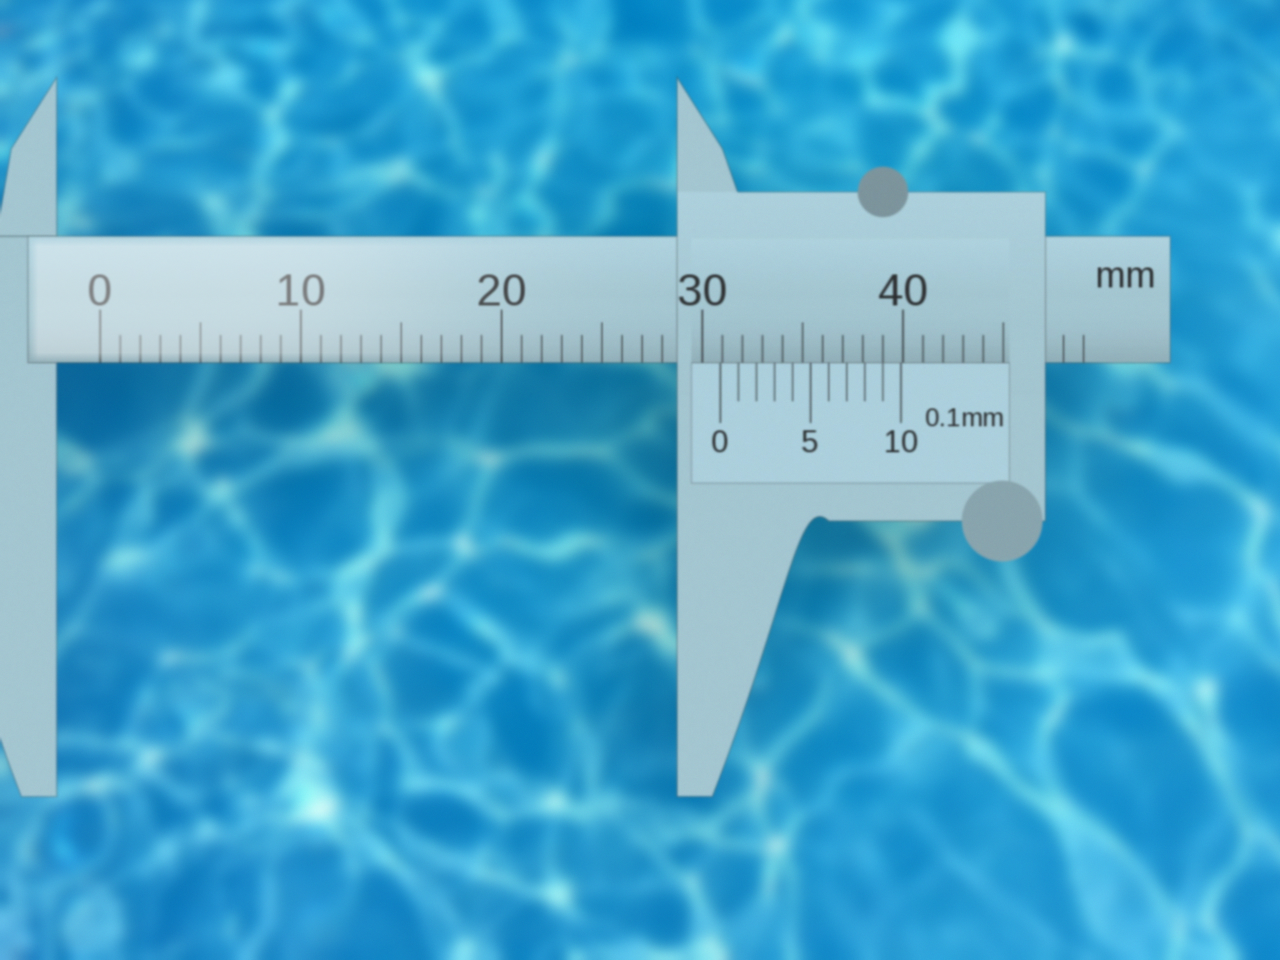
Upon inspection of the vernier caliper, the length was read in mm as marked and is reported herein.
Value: 30.9 mm
